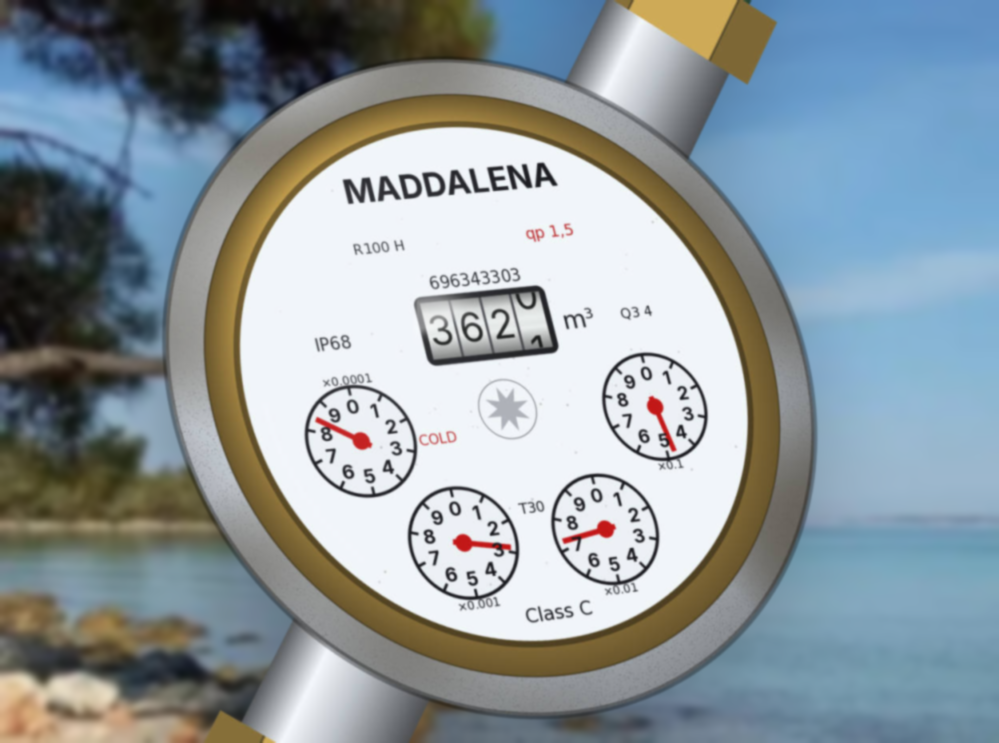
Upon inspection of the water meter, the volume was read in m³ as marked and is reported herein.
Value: 3620.4728 m³
